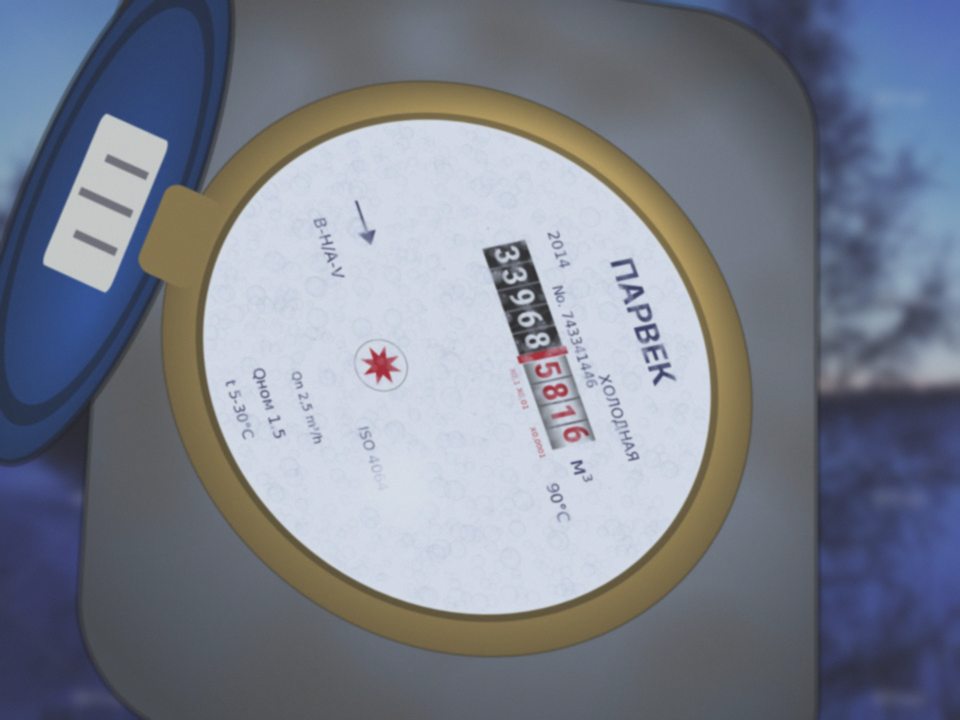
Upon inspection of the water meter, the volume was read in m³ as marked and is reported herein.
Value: 33968.5816 m³
